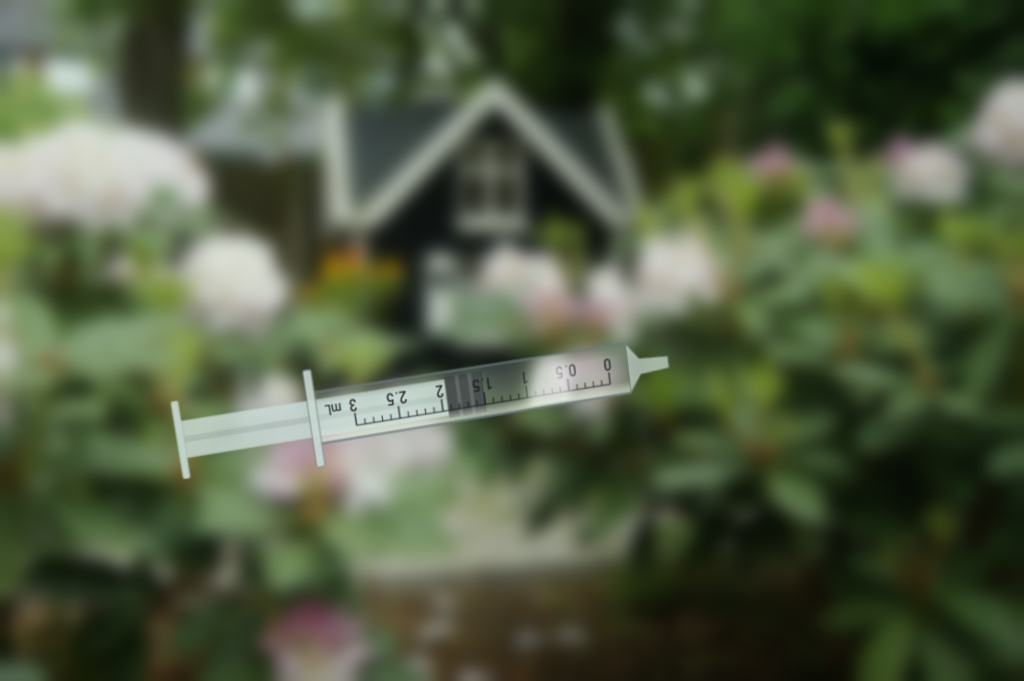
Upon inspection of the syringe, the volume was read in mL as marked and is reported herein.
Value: 1.5 mL
